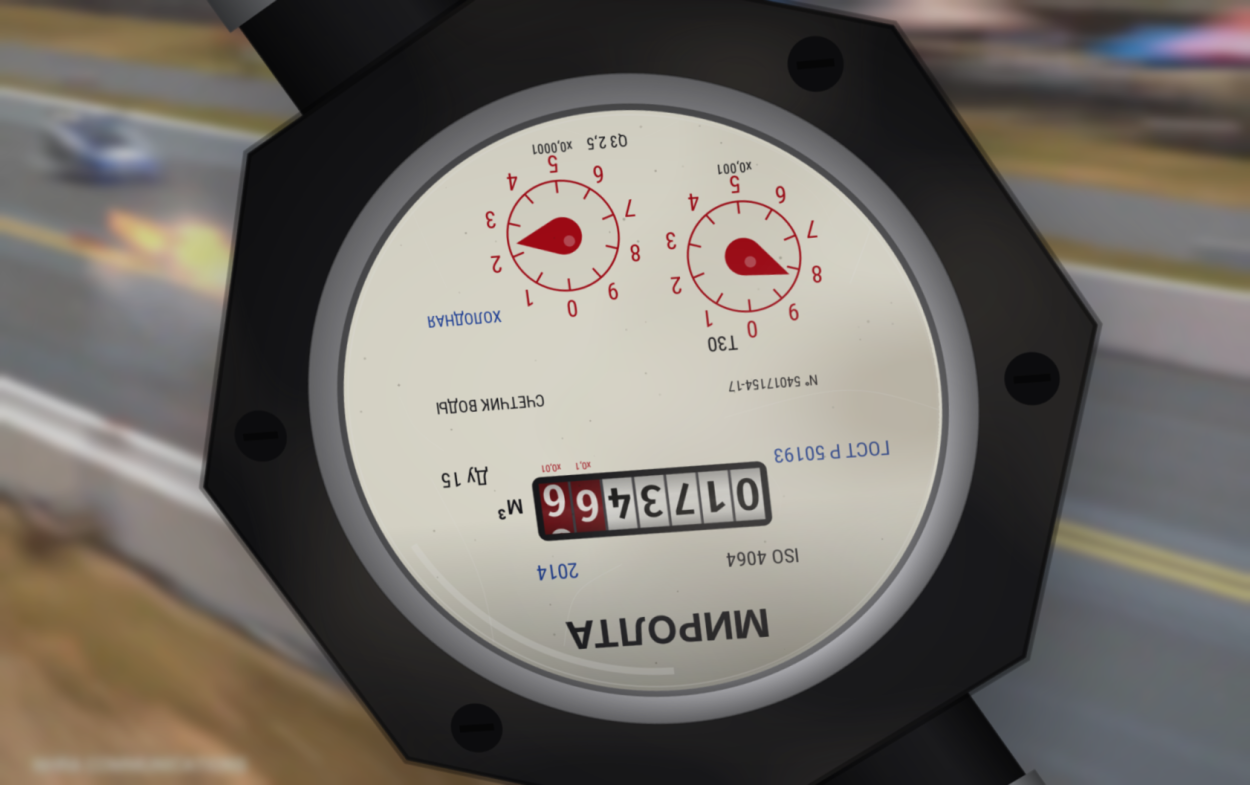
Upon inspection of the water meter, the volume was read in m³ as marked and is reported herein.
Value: 1734.6582 m³
